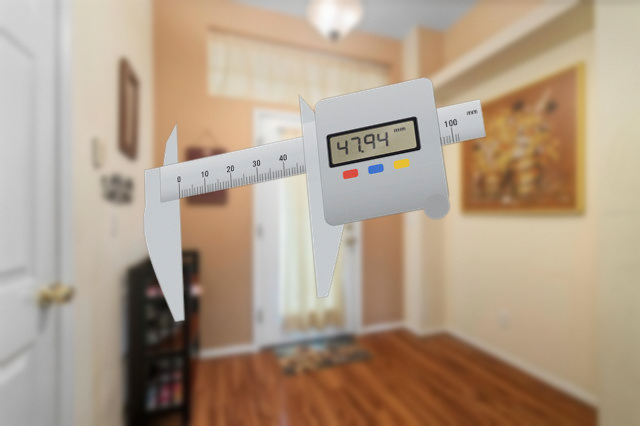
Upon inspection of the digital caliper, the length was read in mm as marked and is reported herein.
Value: 47.94 mm
